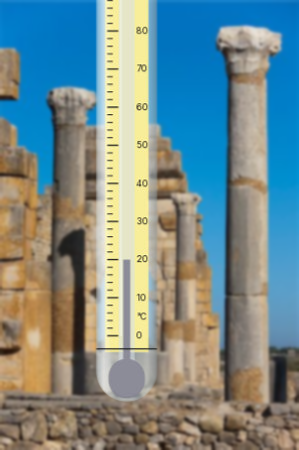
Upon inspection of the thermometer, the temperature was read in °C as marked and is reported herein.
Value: 20 °C
